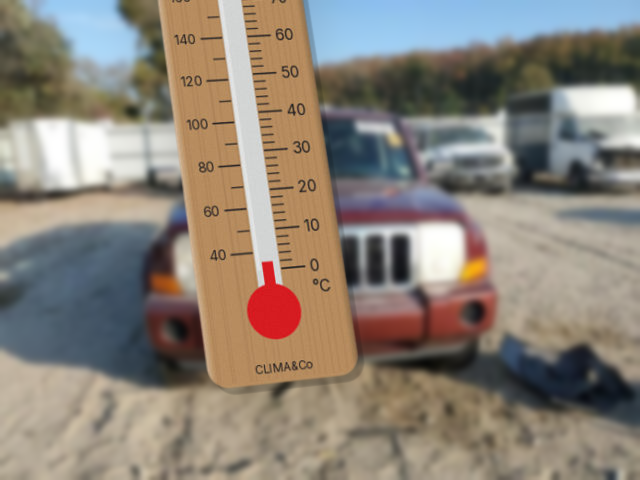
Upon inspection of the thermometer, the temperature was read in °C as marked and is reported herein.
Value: 2 °C
